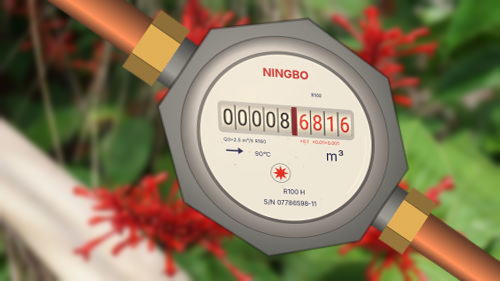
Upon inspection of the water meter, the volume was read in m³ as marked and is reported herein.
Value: 8.6816 m³
